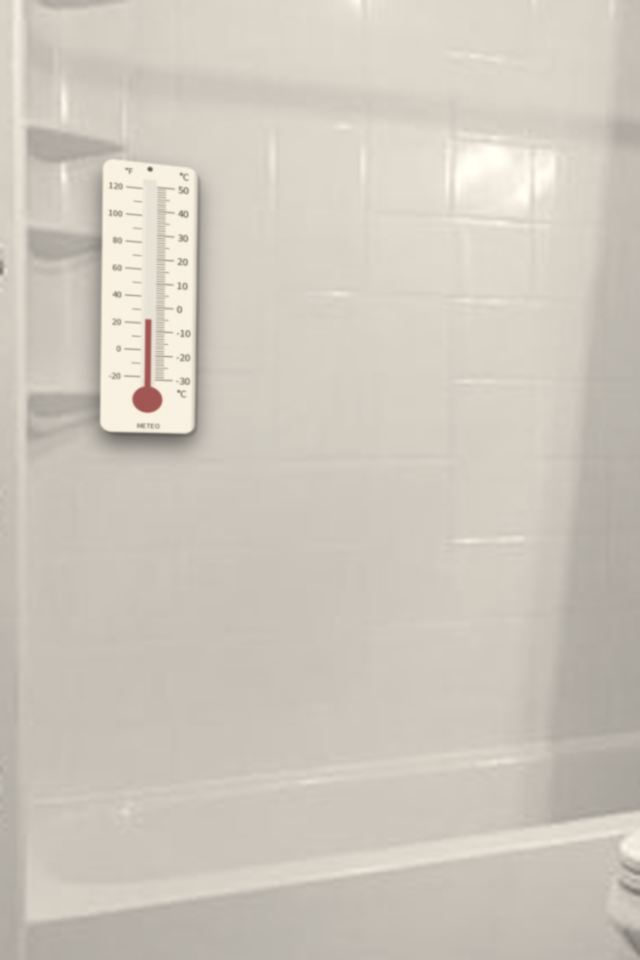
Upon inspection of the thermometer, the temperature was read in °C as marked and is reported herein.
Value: -5 °C
